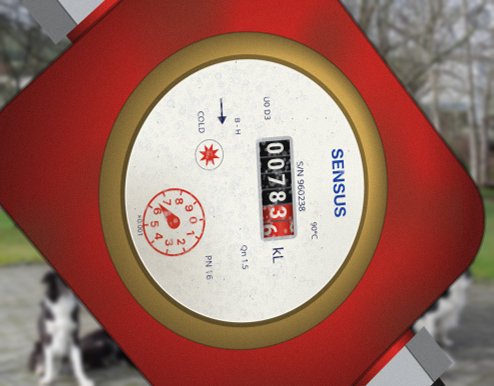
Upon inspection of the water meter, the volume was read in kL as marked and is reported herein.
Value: 78.356 kL
